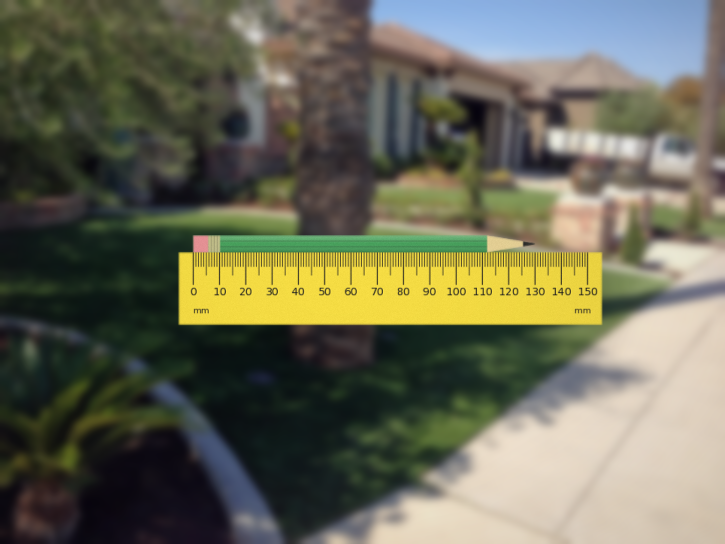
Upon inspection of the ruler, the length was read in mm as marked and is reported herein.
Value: 130 mm
